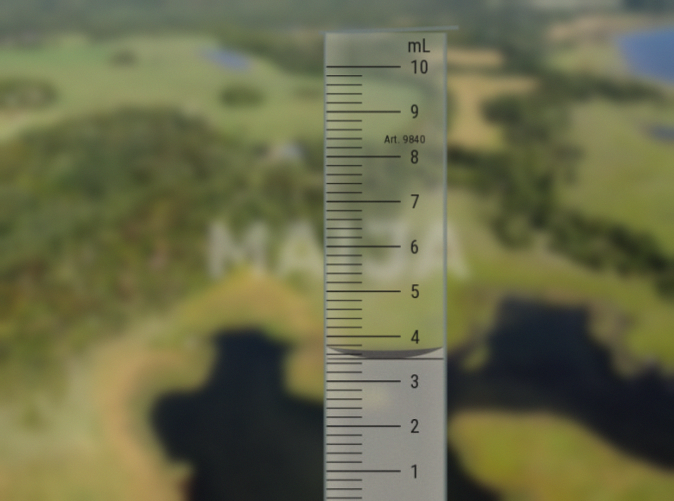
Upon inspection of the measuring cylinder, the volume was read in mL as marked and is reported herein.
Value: 3.5 mL
